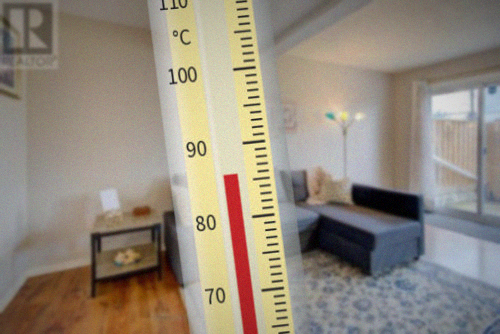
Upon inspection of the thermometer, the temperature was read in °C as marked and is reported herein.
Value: 86 °C
